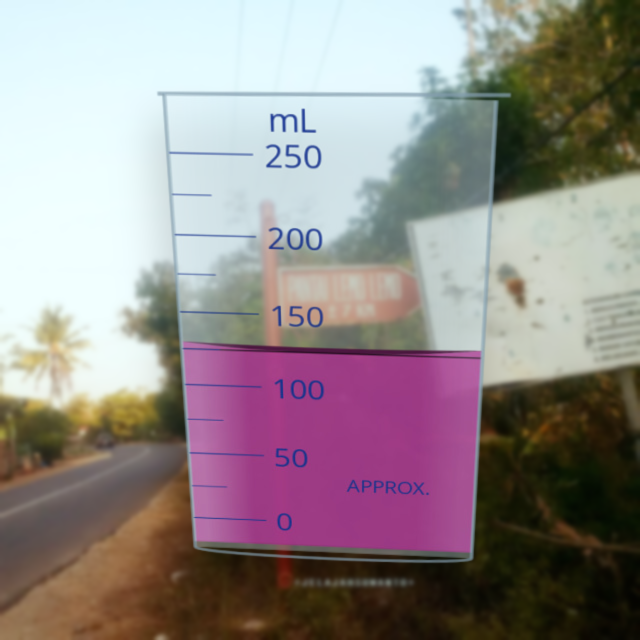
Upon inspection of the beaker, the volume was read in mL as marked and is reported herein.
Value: 125 mL
